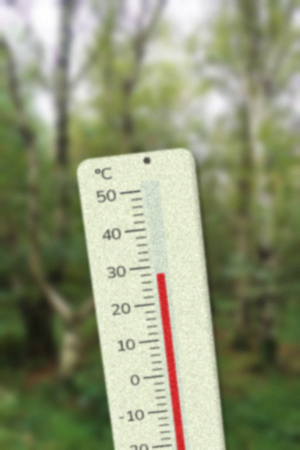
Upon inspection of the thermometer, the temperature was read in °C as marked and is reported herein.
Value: 28 °C
